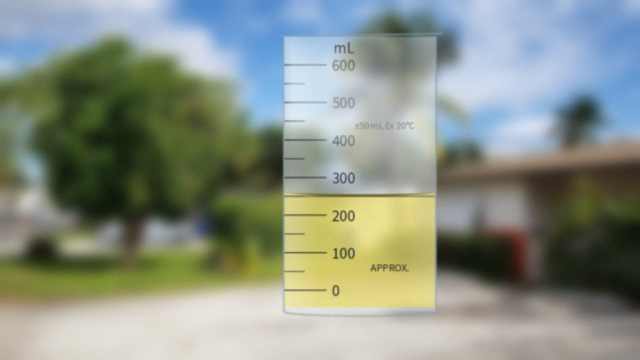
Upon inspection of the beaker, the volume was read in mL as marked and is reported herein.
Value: 250 mL
